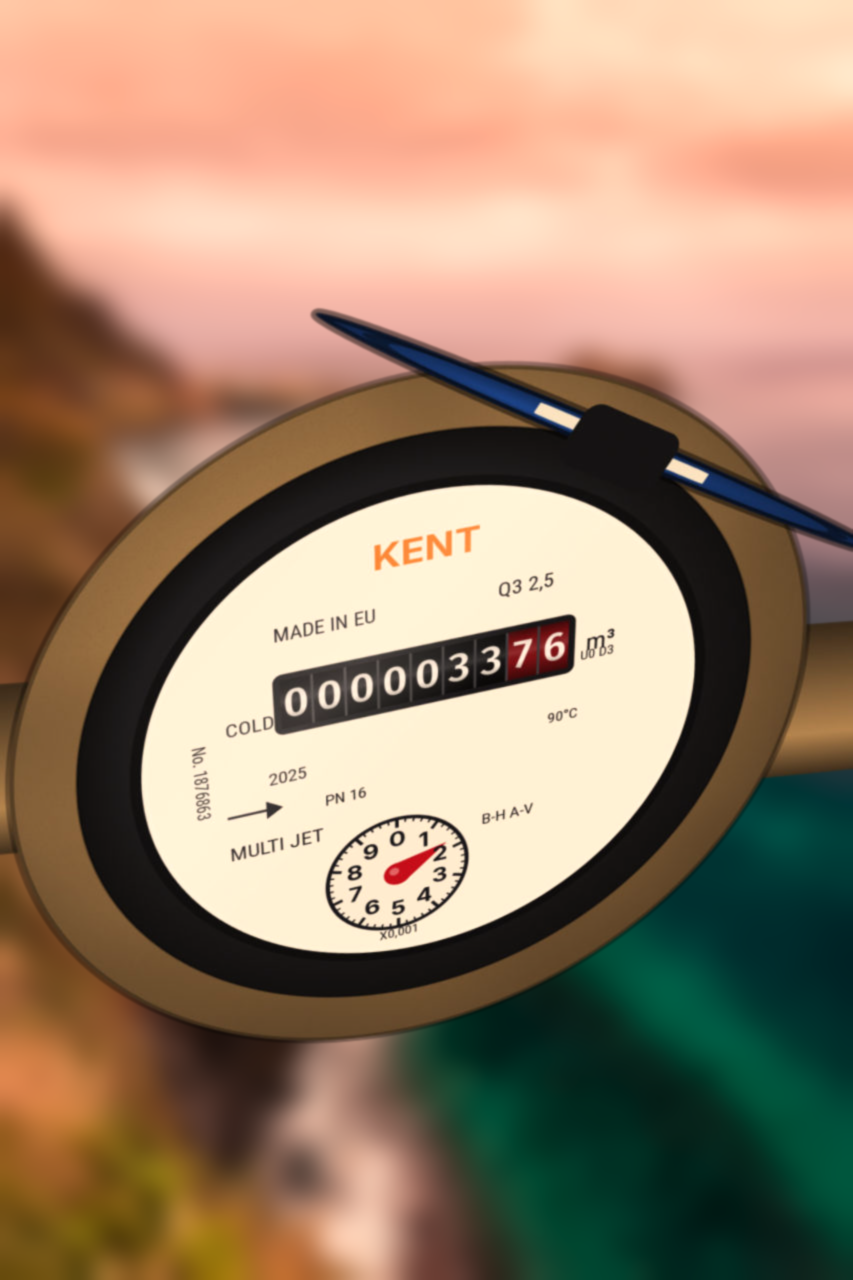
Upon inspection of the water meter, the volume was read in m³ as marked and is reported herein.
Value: 33.761 m³
